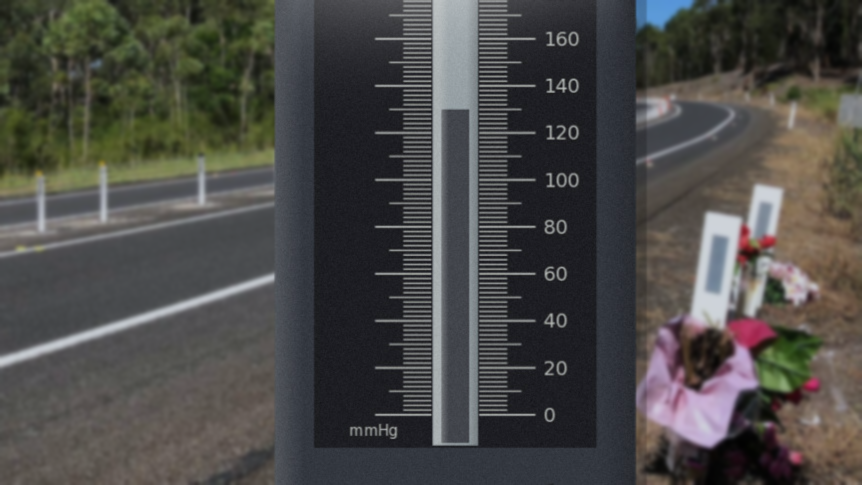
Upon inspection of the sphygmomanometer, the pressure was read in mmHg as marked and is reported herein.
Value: 130 mmHg
